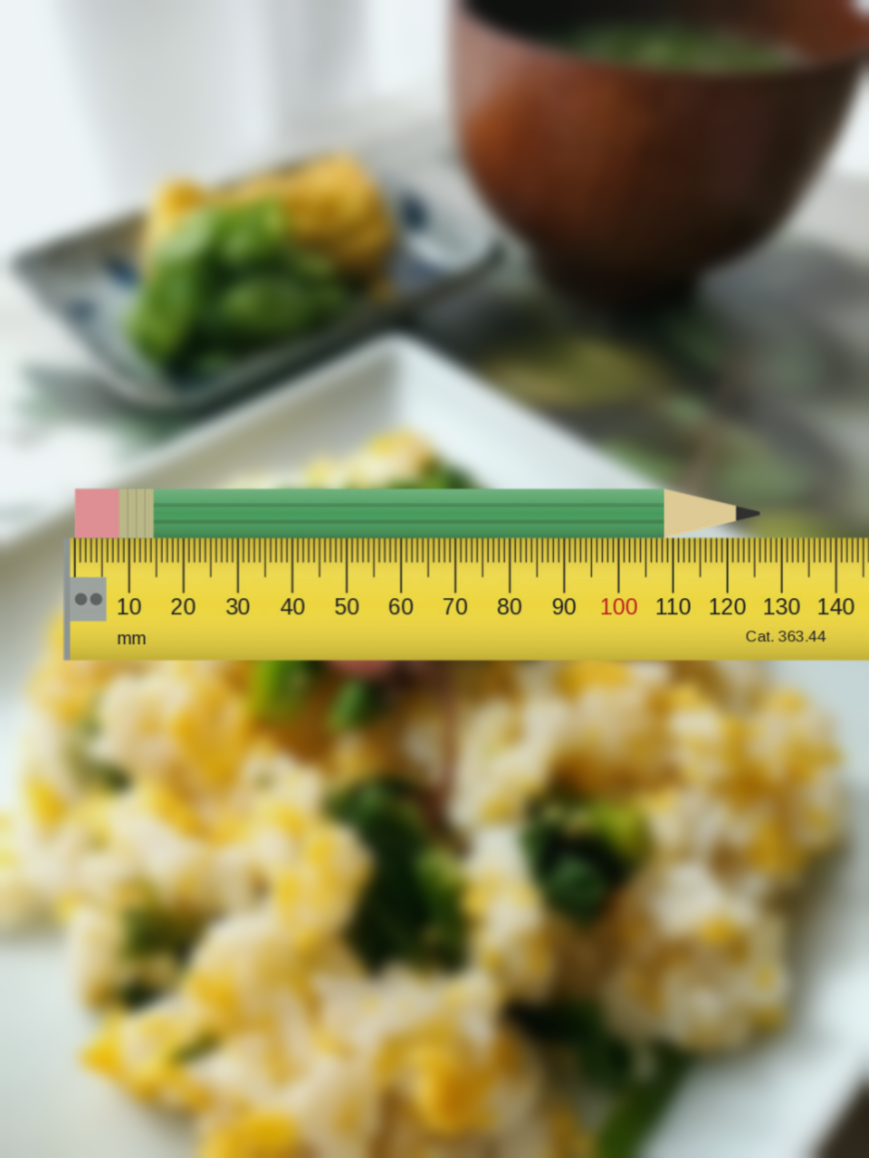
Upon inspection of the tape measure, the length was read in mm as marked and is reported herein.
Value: 126 mm
